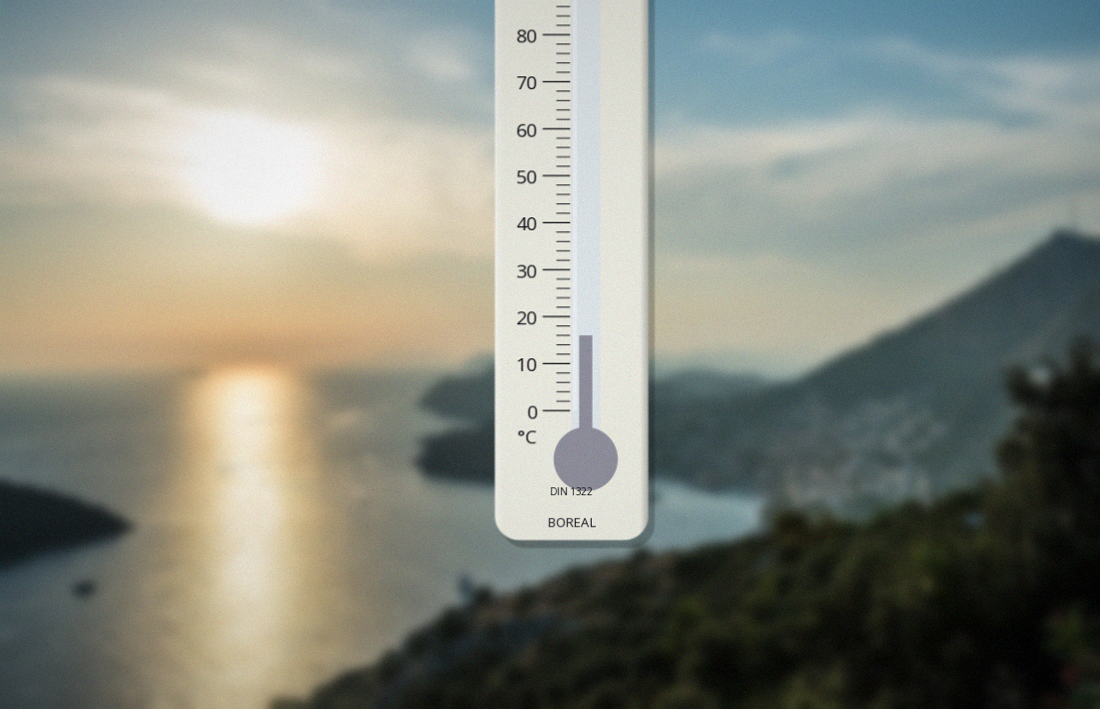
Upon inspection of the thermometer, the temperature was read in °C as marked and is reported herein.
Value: 16 °C
